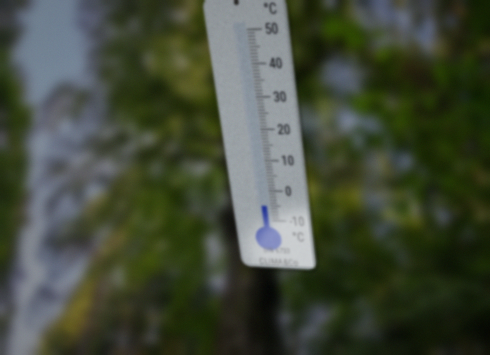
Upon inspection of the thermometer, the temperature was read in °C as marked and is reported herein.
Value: -5 °C
